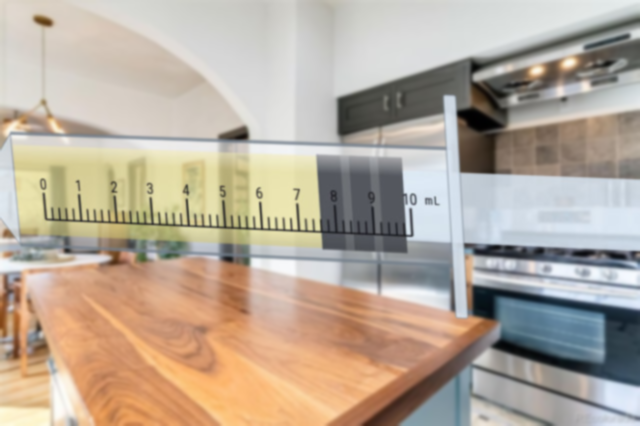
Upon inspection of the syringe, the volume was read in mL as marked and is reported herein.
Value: 7.6 mL
